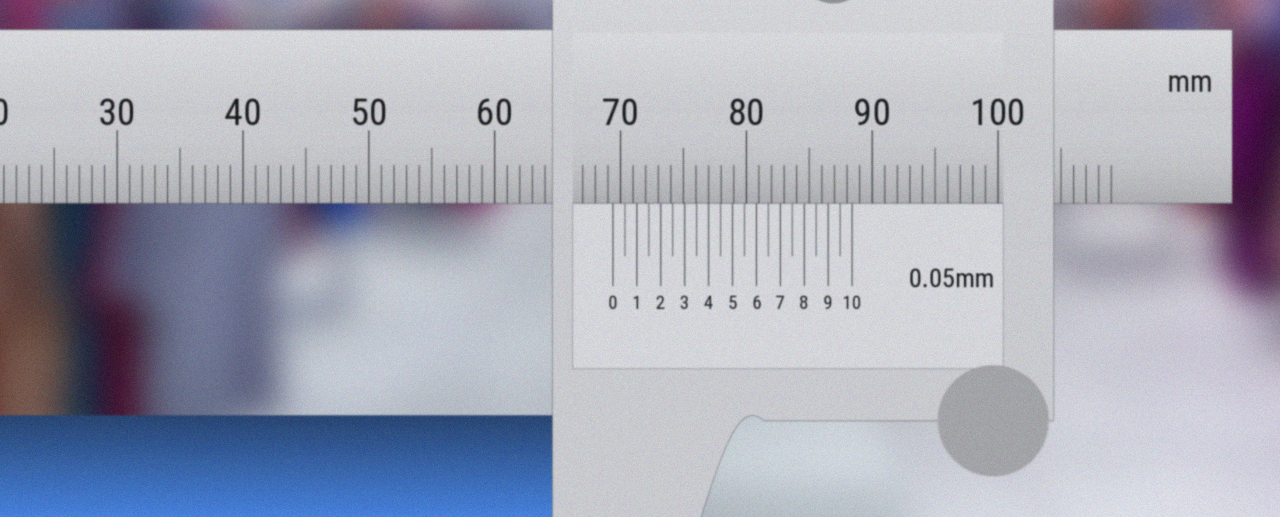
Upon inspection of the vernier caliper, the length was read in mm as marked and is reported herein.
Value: 69.4 mm
